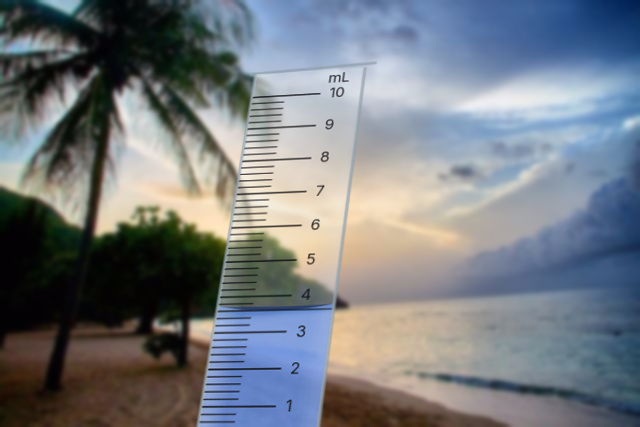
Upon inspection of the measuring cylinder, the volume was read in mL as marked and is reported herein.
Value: 3.6 mL
